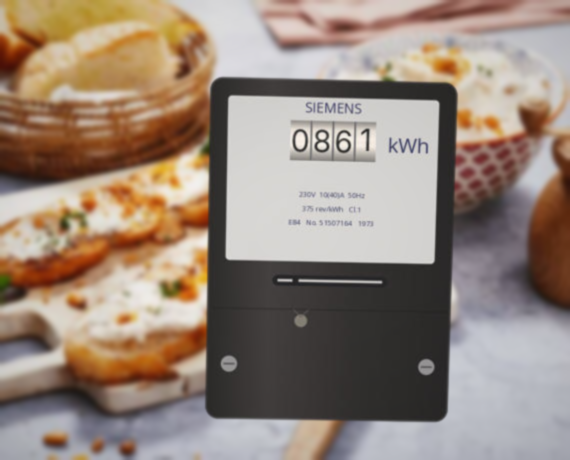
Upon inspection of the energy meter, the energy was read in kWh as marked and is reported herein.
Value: 861 kWh
